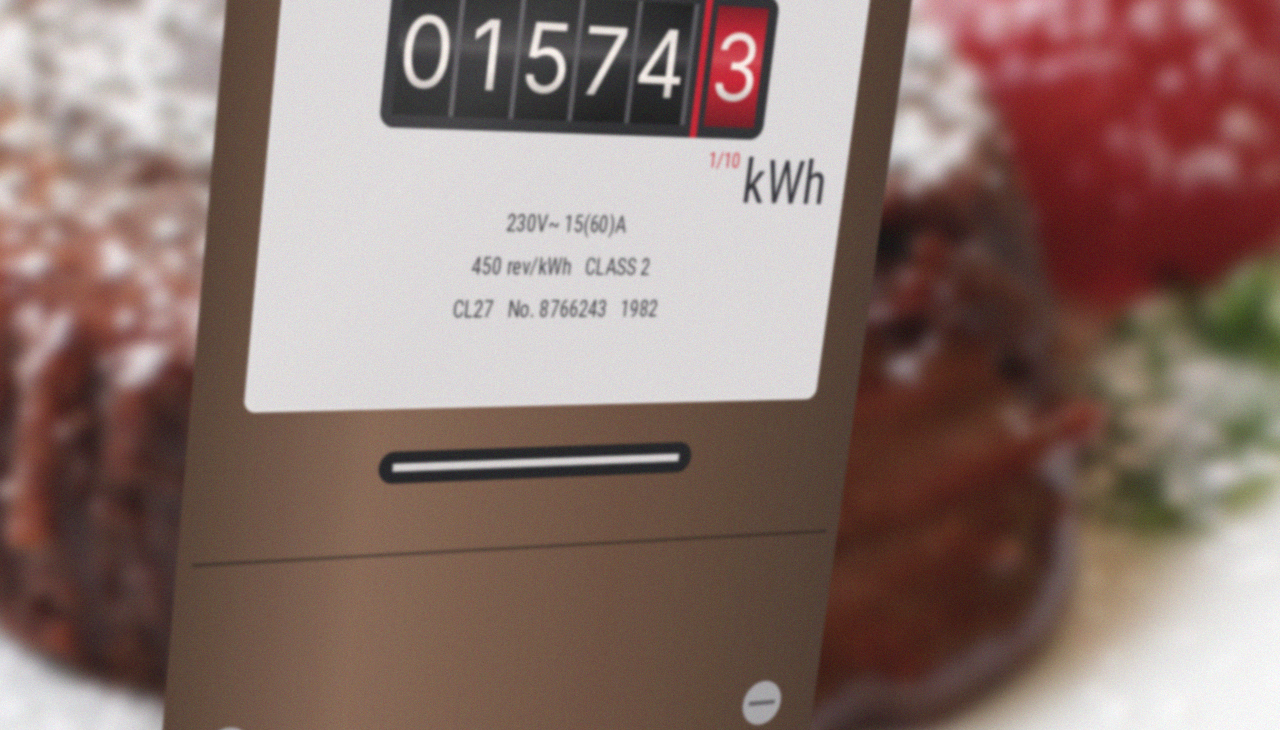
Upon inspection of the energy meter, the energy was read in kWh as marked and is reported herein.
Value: 1574.3 kWh
